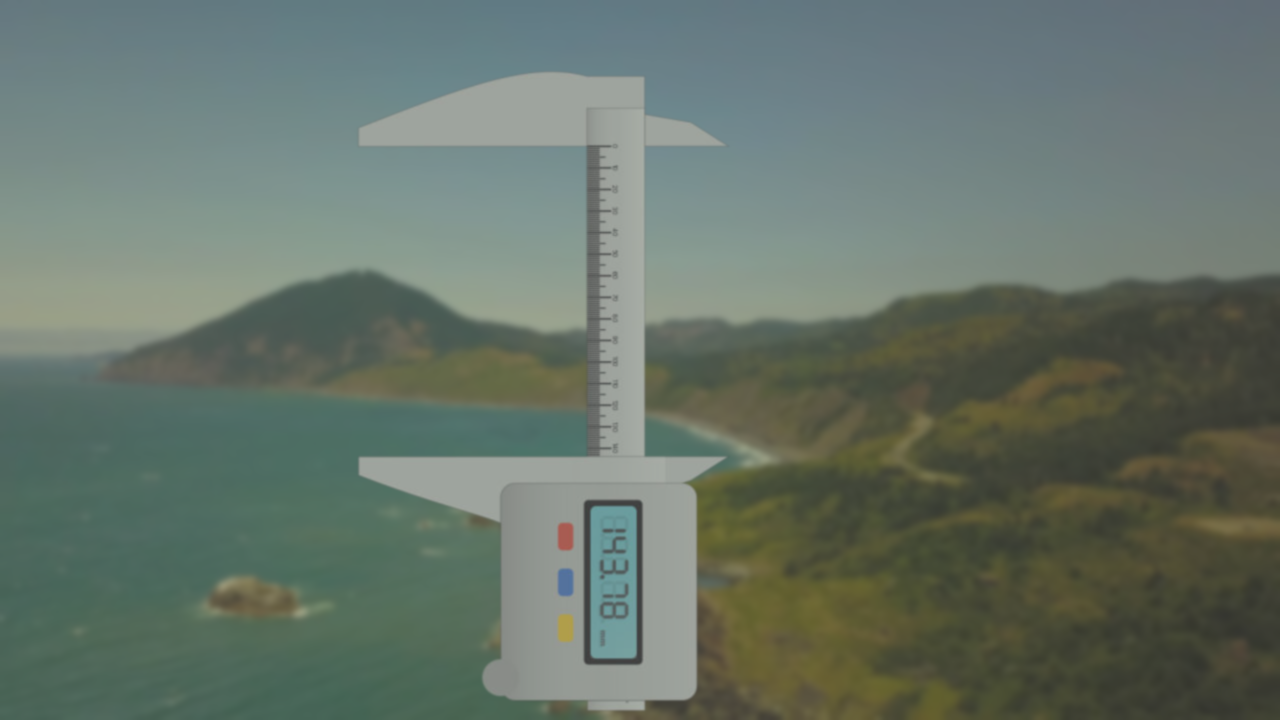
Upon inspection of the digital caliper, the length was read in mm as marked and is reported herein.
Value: 143.78 mm
